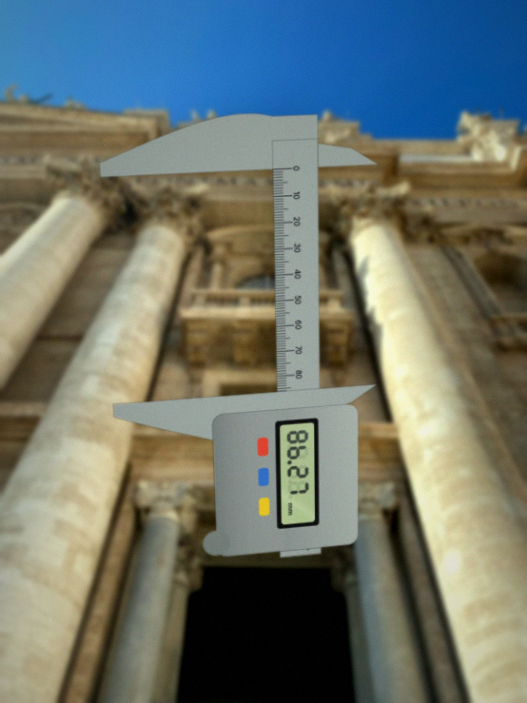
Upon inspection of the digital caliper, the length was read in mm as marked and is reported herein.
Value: 86.27 mm
